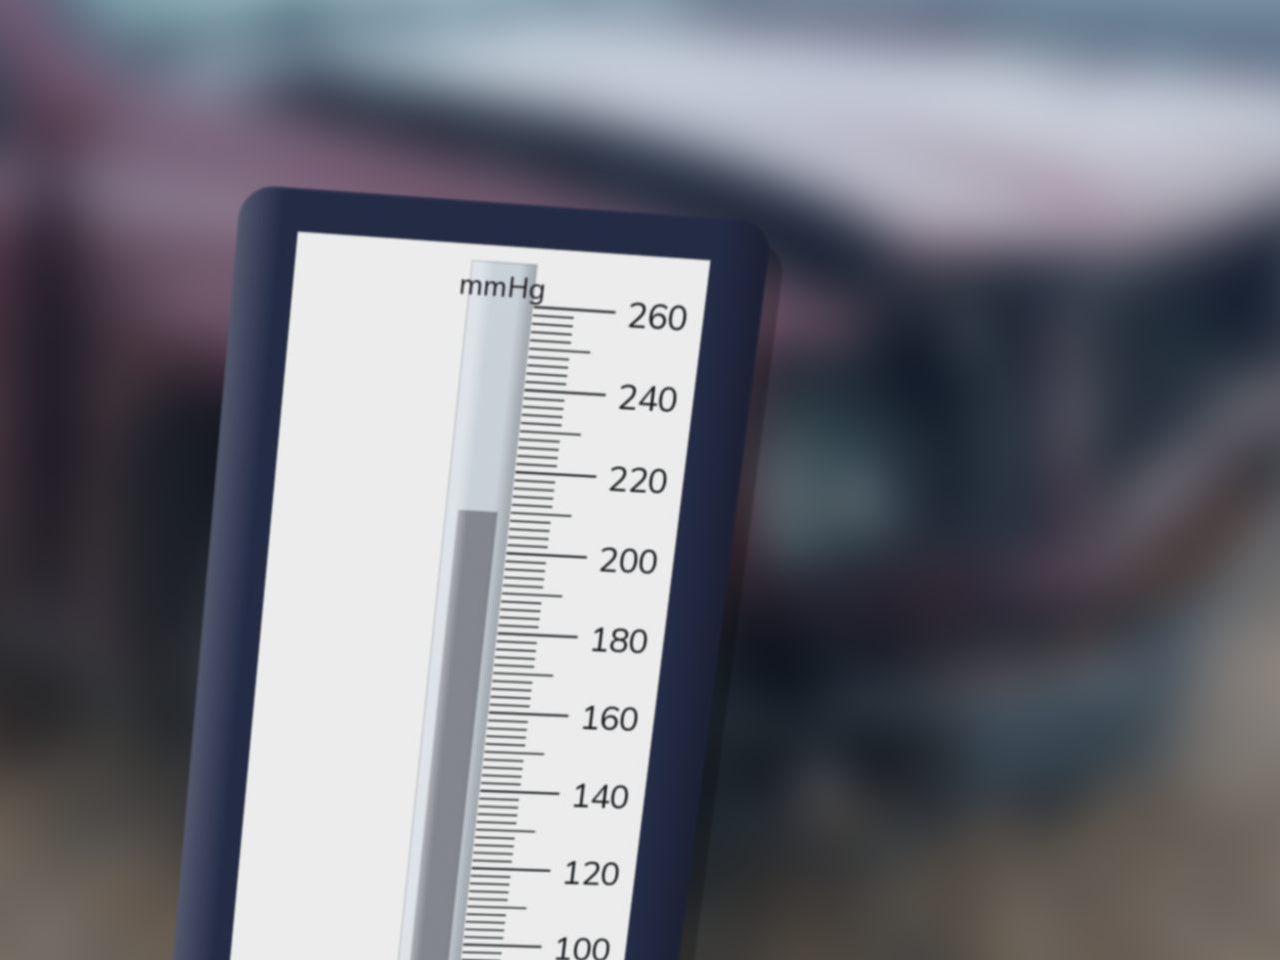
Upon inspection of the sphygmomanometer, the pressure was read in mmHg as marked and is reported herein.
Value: 210 mmHg
